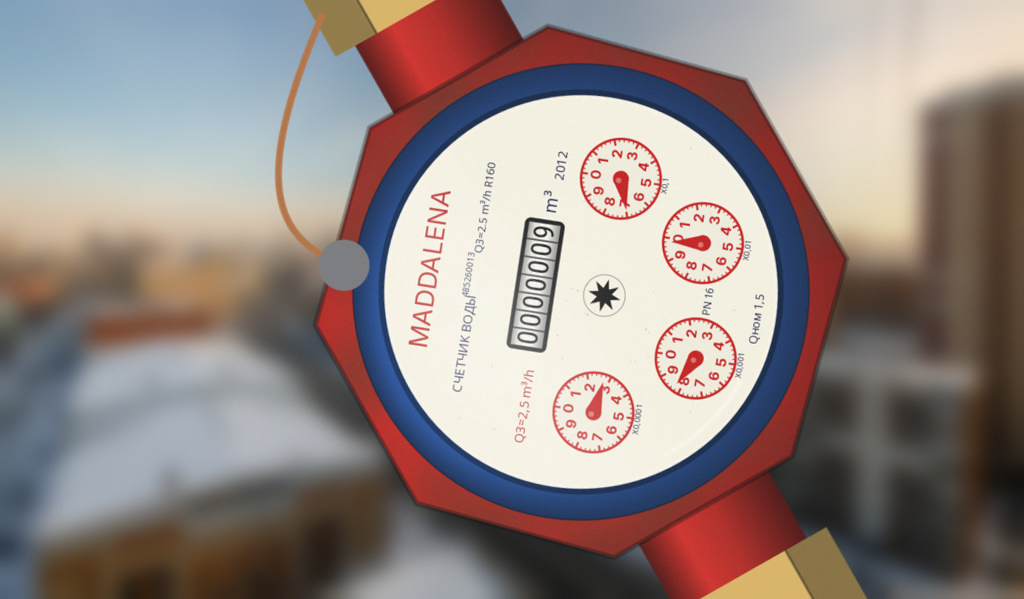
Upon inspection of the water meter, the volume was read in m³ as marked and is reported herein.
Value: 9.6982 m³
